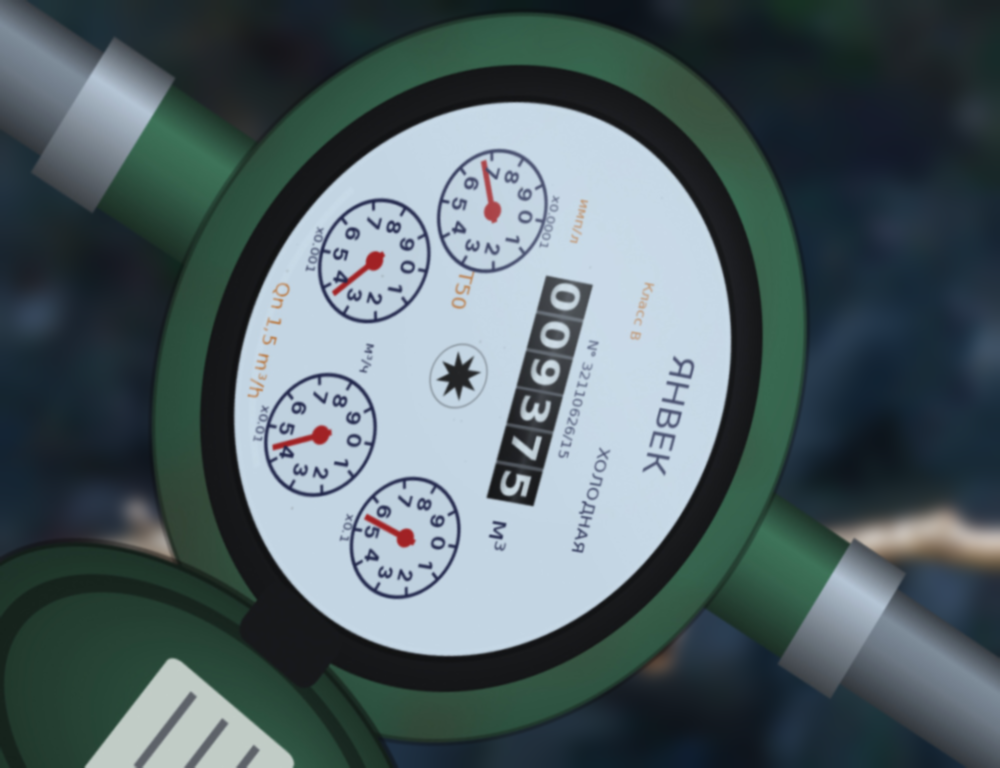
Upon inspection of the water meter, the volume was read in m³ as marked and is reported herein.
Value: 9375.5436 m³
